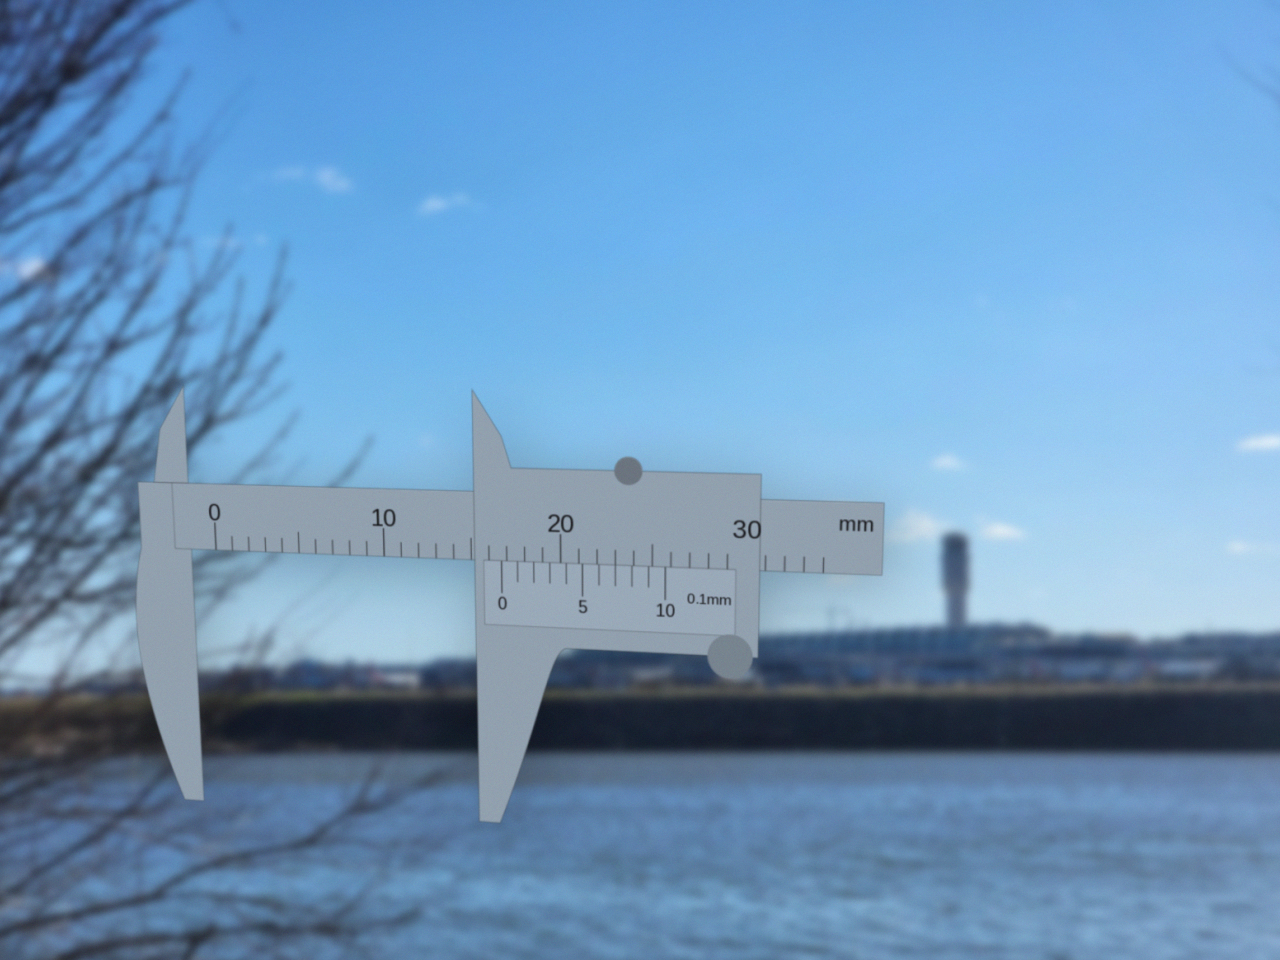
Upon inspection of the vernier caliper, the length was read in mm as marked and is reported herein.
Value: 16.7 mm
